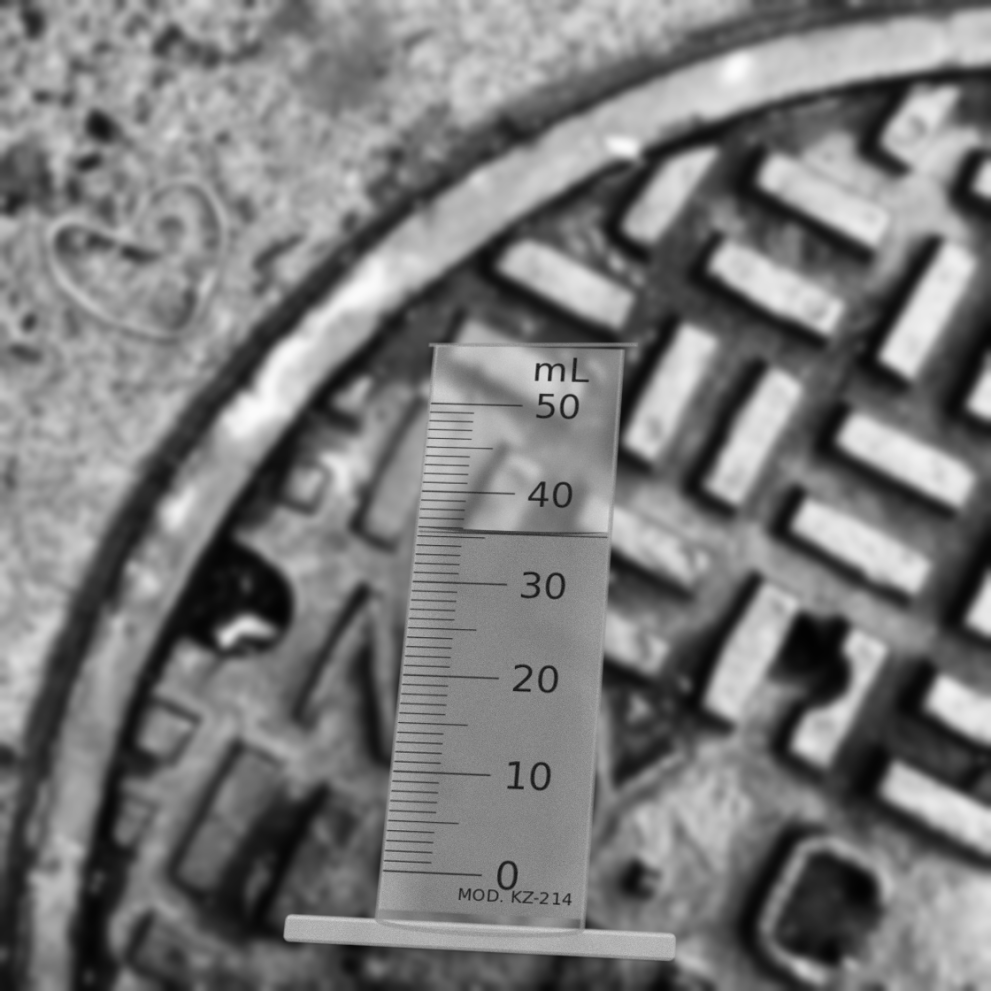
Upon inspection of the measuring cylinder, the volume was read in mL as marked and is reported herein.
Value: 35.5 mL
